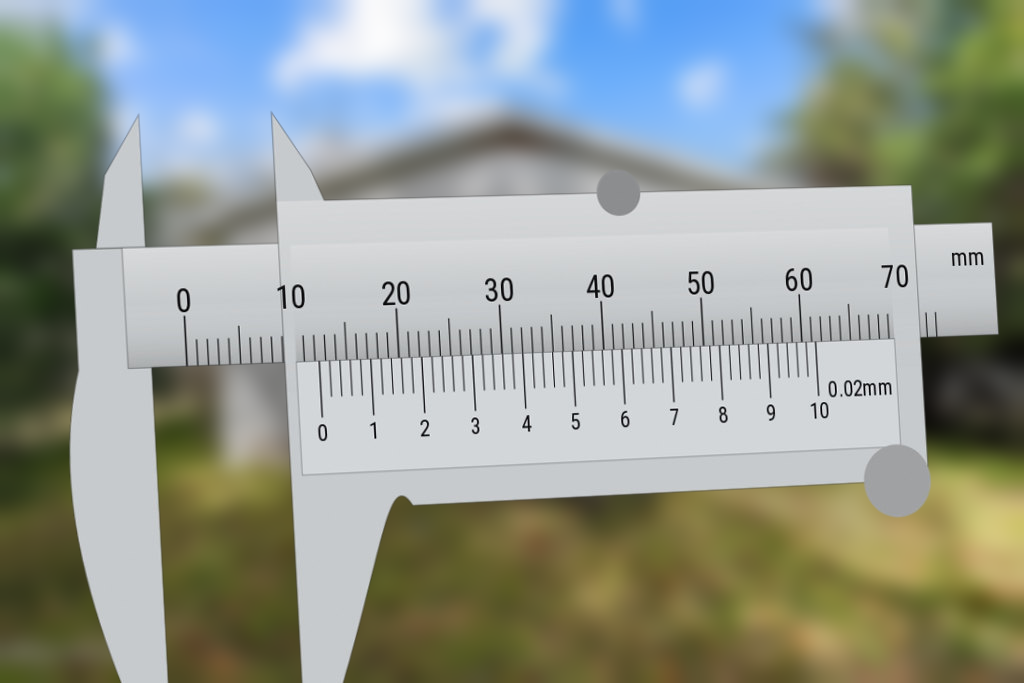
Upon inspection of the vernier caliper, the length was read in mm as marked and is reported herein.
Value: 12.4 mm
